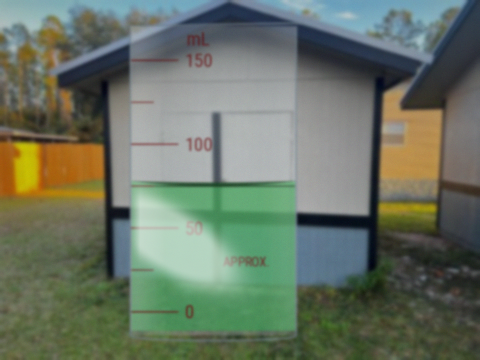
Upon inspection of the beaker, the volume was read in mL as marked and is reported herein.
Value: 75 mL
